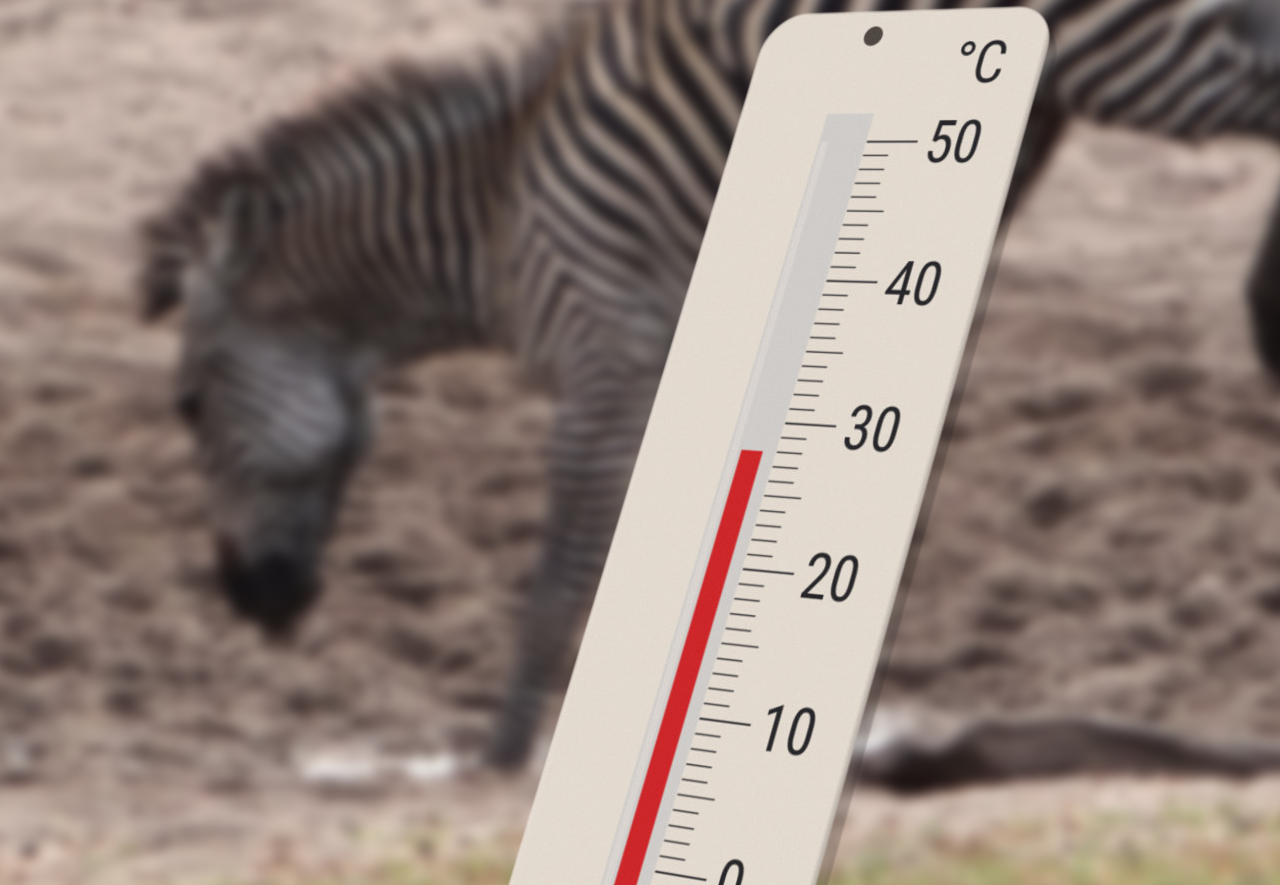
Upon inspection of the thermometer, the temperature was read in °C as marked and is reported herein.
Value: 28 °C
